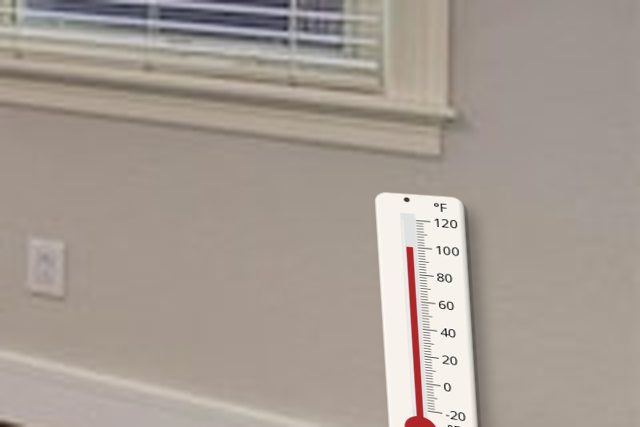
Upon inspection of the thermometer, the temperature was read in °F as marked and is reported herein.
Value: 100 °F
